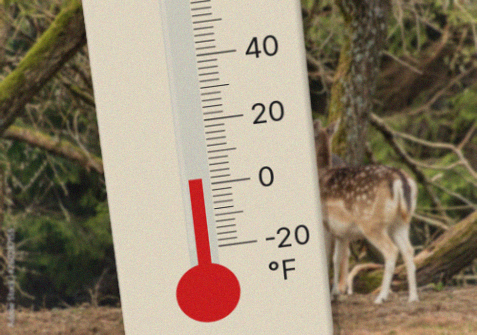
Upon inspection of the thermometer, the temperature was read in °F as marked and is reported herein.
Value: 2 °F
